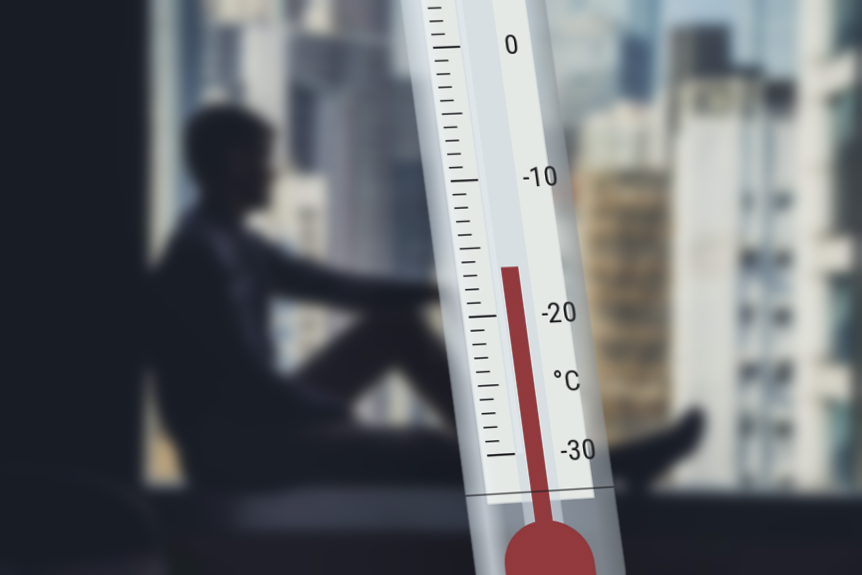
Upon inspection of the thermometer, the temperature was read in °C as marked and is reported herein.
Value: -16.5 °C
